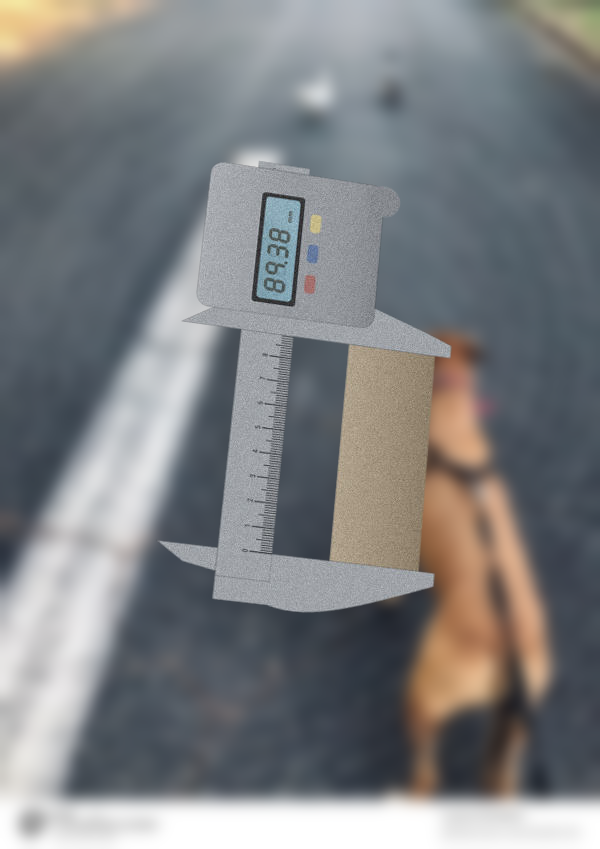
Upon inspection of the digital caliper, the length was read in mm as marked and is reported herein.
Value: 89.38 mm
